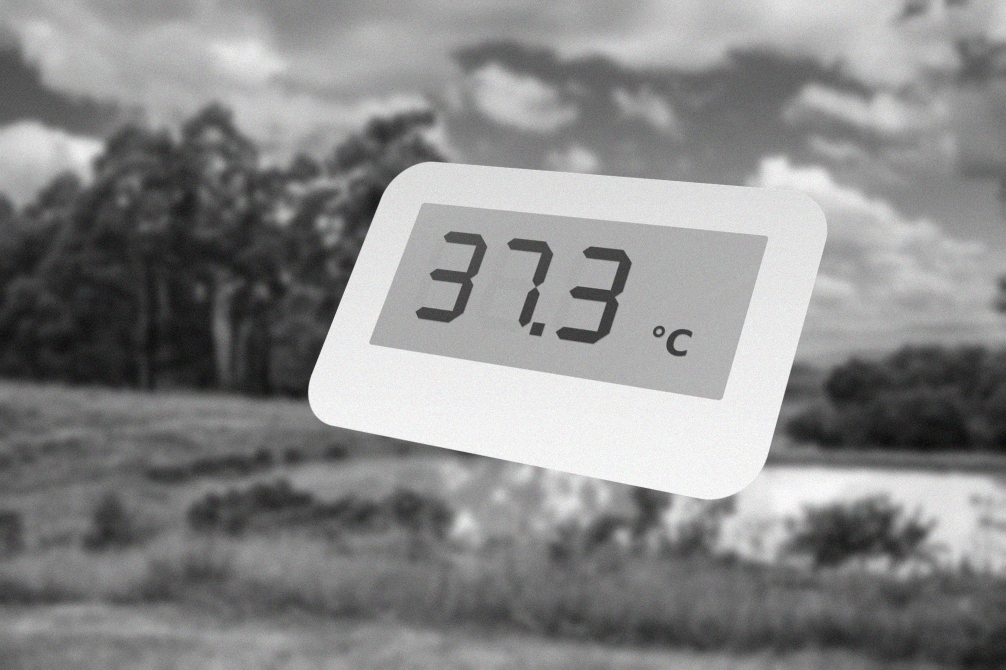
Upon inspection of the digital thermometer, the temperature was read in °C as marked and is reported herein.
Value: 37.3 °C
